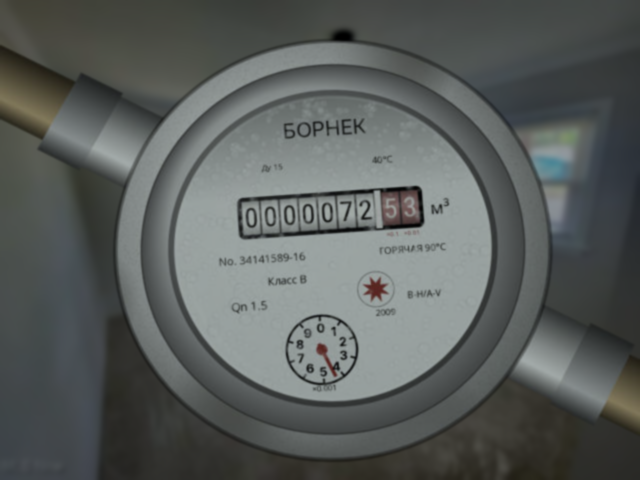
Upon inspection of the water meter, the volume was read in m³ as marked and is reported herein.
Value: 72.534 m³
